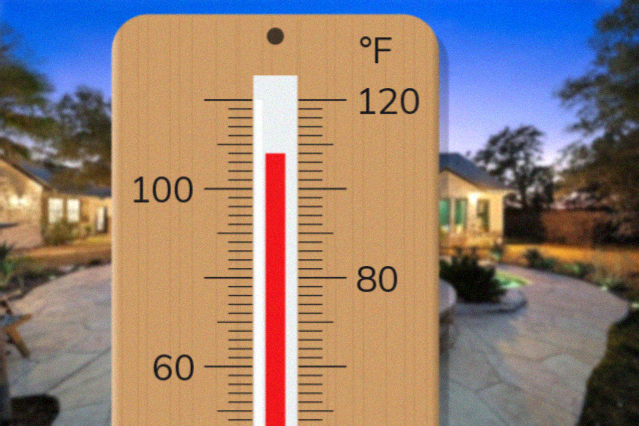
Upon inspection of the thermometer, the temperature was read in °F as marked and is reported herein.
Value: 108 °F
